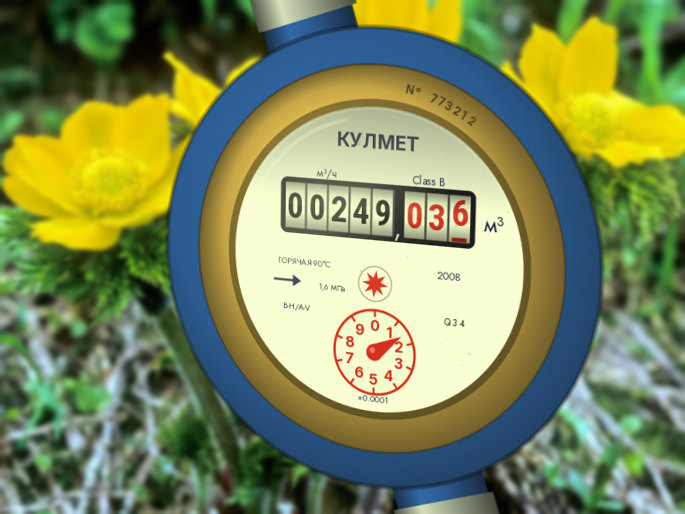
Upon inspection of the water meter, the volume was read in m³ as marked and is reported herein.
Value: 249.0361 m³
